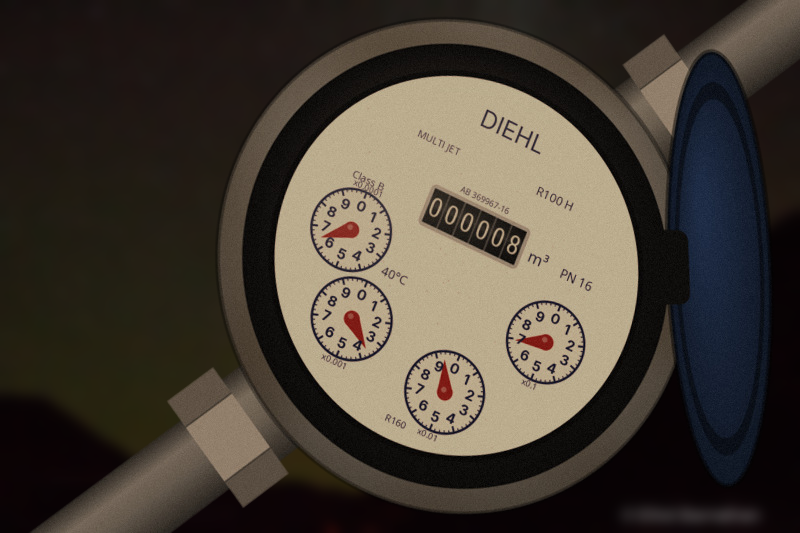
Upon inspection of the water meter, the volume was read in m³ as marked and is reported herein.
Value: 8.6936 m³
